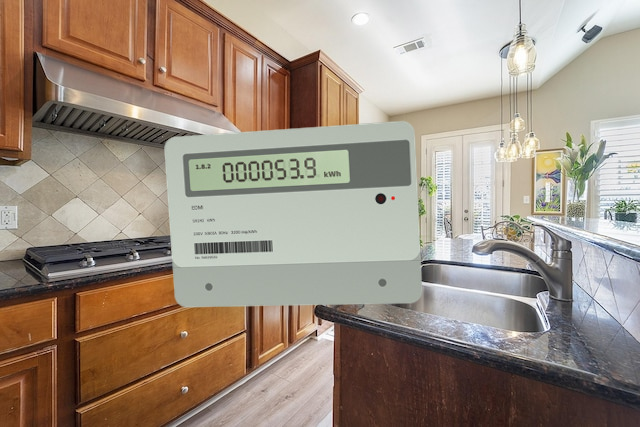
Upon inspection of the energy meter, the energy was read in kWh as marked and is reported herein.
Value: 53.9 kWh
